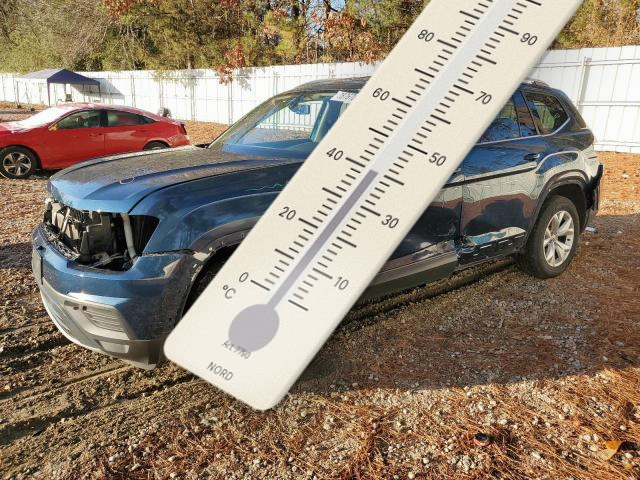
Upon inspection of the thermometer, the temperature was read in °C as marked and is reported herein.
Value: 40 °C
